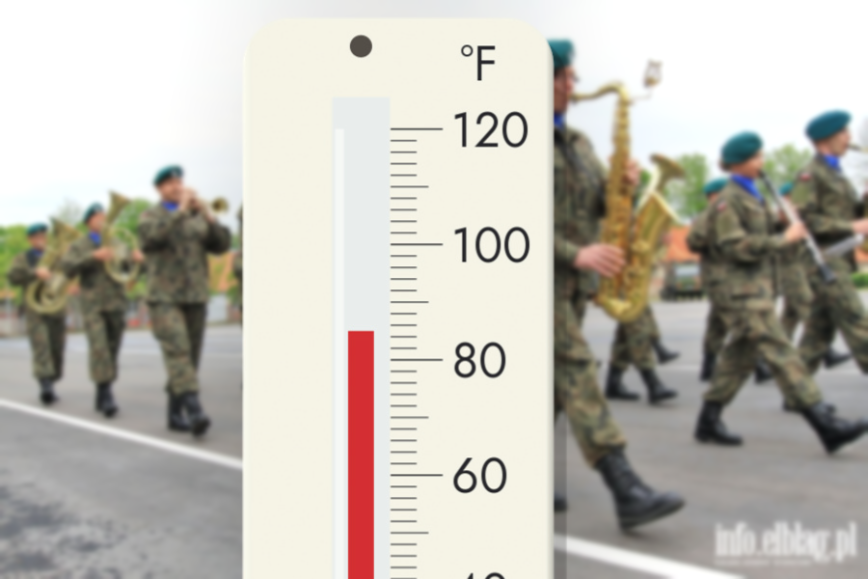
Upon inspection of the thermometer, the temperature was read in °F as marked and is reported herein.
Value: 85 °F
